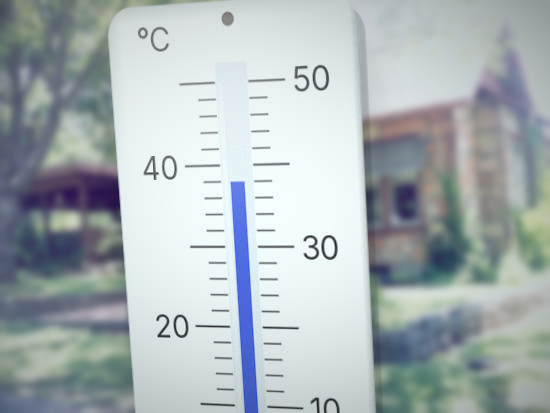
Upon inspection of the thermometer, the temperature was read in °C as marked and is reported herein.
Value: 38 °C
